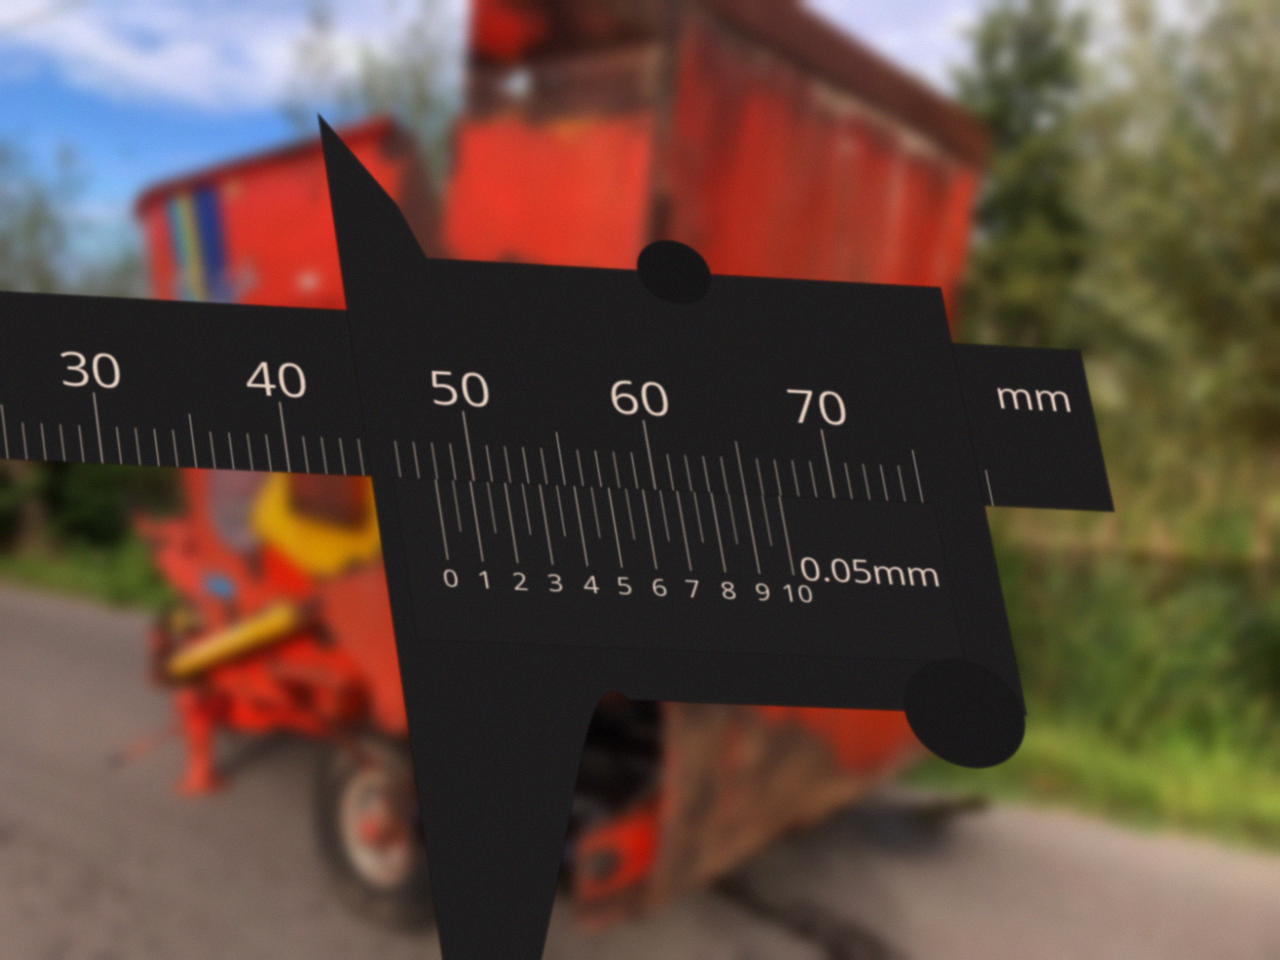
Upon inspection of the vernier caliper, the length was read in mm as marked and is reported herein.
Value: 47.9 mm
